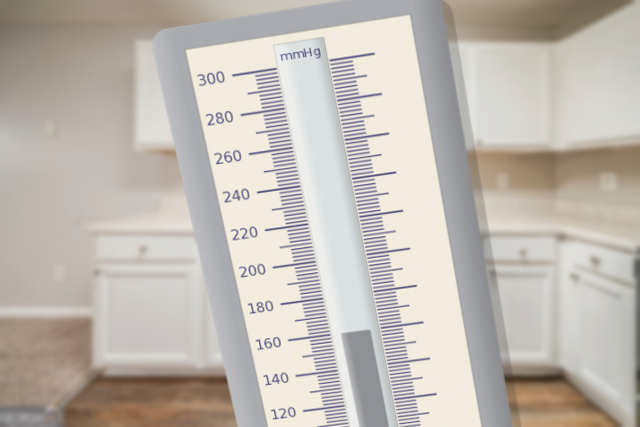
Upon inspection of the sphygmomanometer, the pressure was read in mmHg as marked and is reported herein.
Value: 160 mmHg
